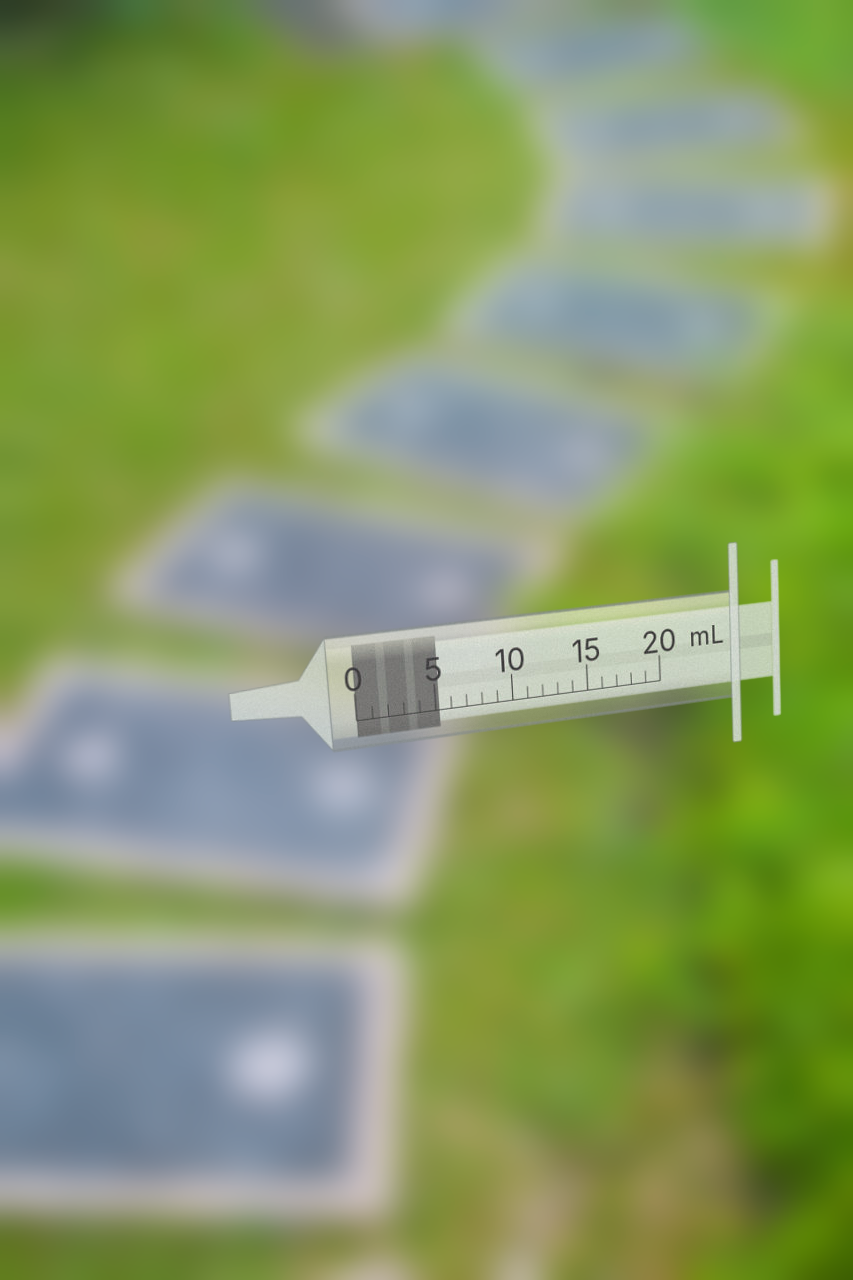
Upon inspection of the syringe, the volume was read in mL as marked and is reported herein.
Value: 0 mL
